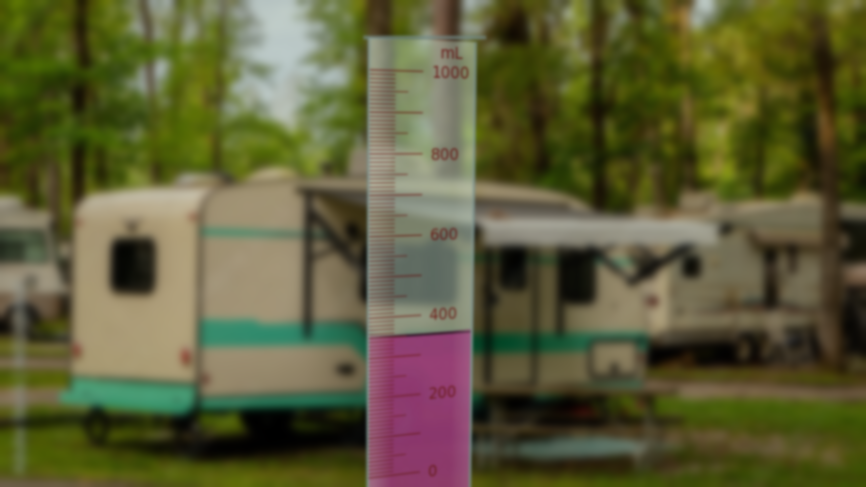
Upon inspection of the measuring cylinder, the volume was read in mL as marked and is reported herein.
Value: 350 mL
